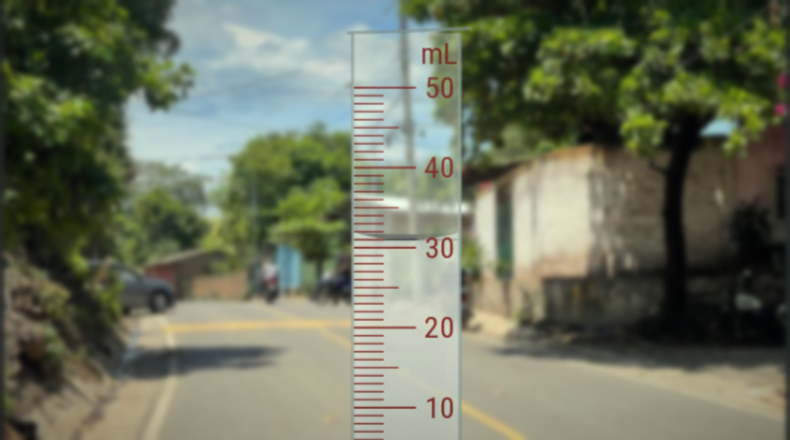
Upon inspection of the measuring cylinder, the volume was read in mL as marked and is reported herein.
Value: 31 mL
